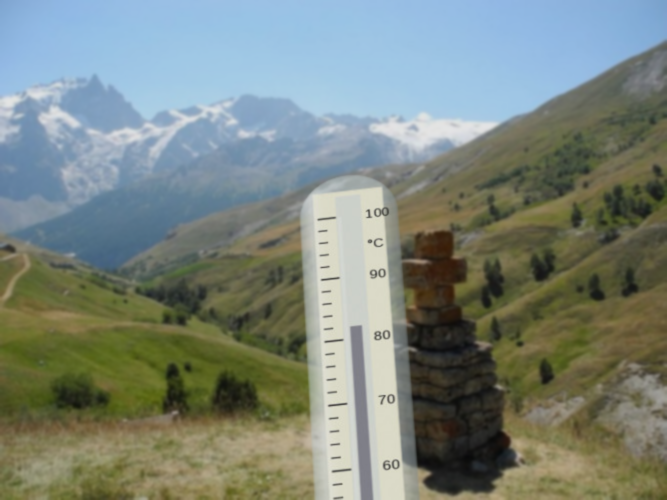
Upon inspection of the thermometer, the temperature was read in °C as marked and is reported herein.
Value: 82 °C
